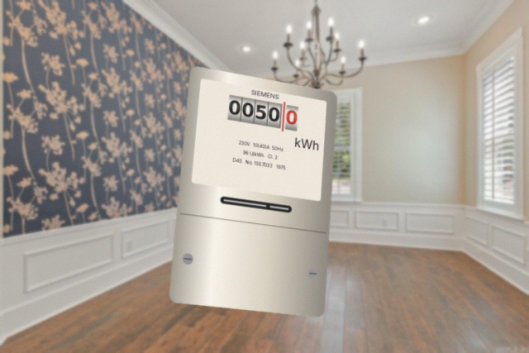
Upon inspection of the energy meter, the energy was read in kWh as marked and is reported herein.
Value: 50.0 kWh
